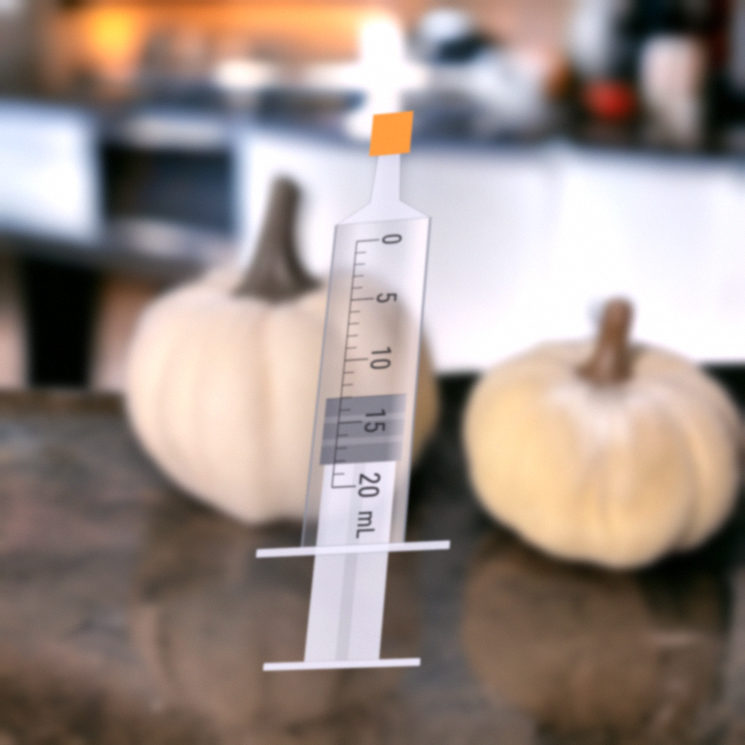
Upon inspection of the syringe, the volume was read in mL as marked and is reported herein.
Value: 13 mL
